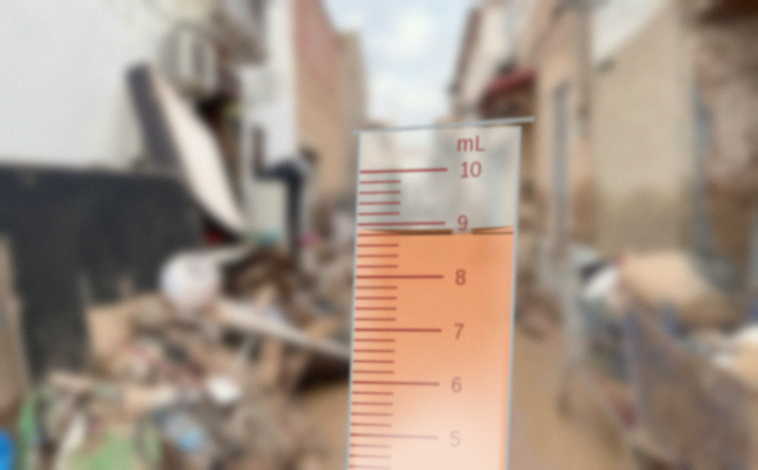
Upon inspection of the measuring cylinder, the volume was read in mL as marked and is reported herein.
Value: 8.8 mL
